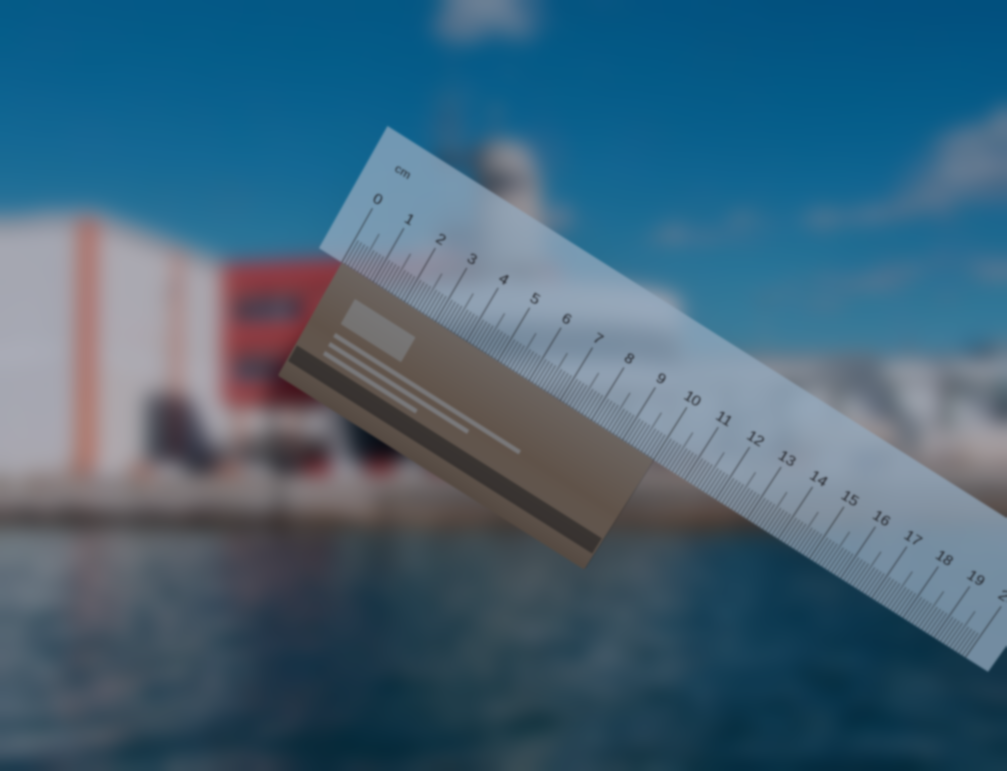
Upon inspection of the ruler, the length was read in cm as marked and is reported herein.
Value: 10 cm
